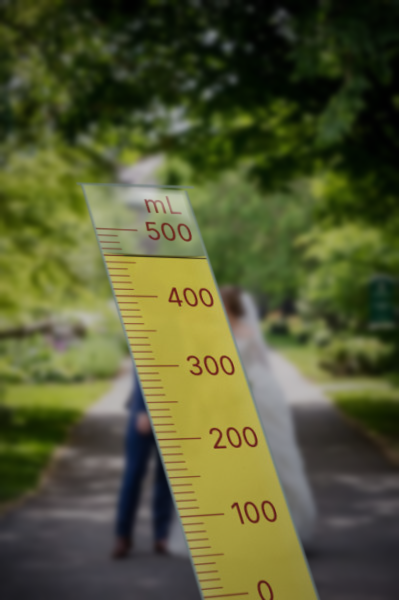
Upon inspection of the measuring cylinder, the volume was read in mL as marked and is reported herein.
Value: 460 mL
